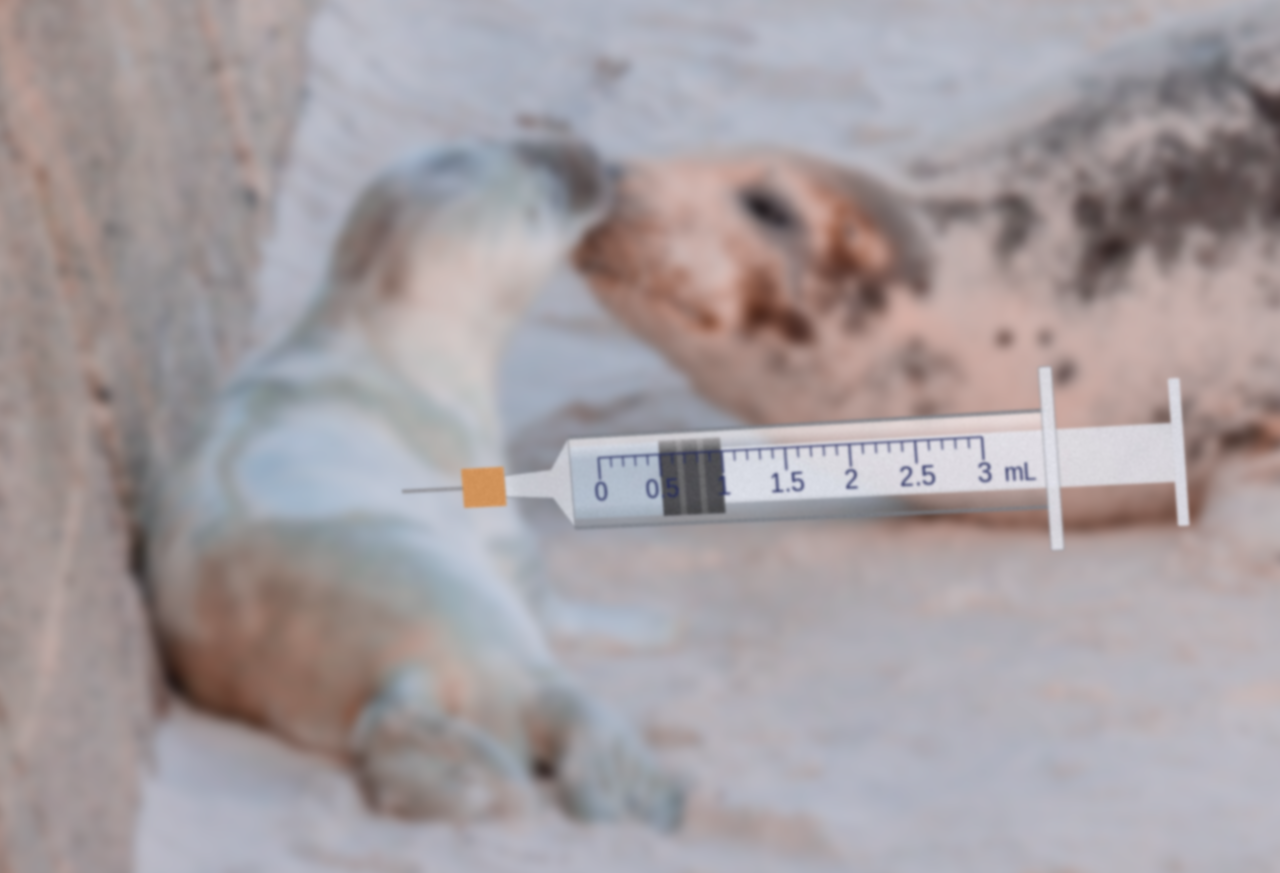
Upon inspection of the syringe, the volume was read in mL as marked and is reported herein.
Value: 0.5 mL
